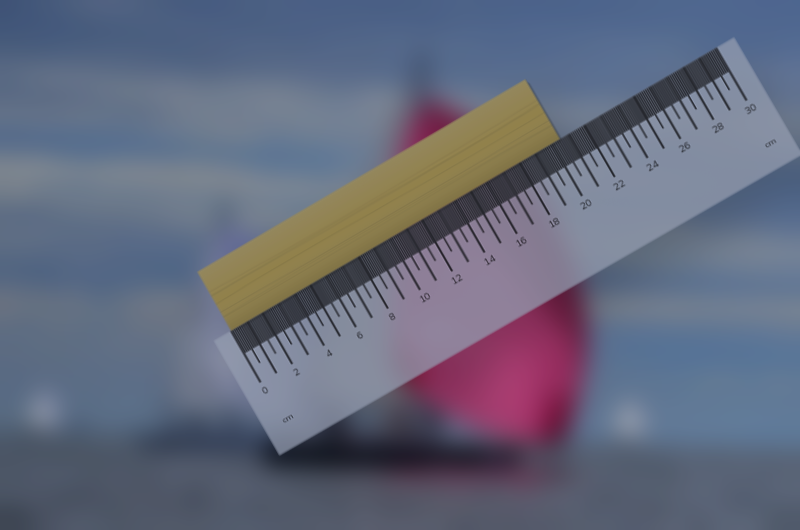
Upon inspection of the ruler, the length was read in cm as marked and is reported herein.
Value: 20.5 cm
